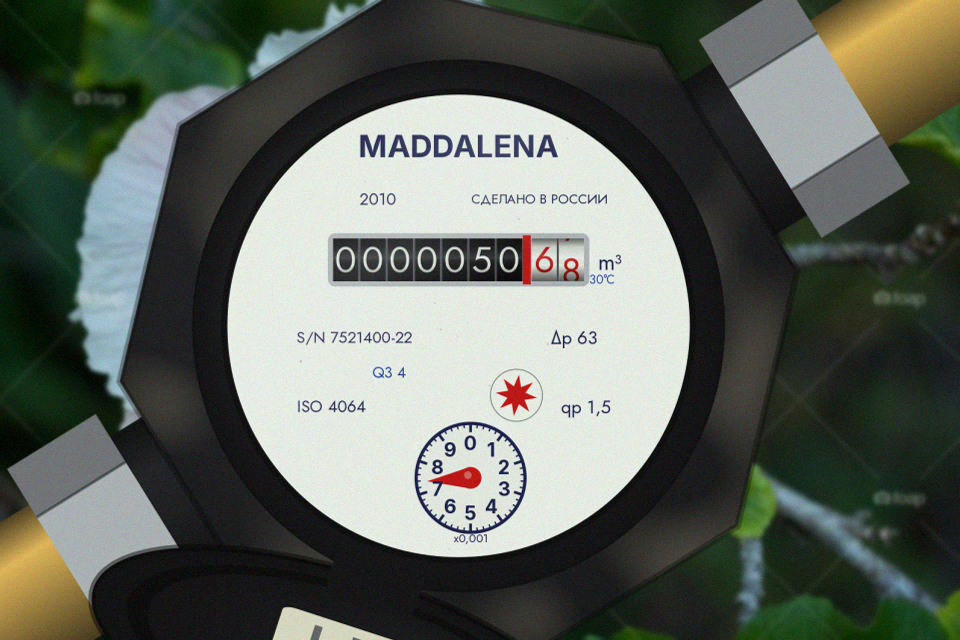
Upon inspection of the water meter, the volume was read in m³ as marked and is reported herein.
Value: 50.677 m³
